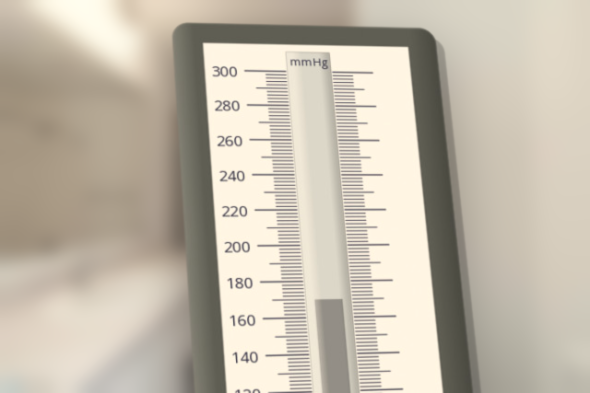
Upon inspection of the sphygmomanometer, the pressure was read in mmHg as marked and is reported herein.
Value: 170 mmHg
